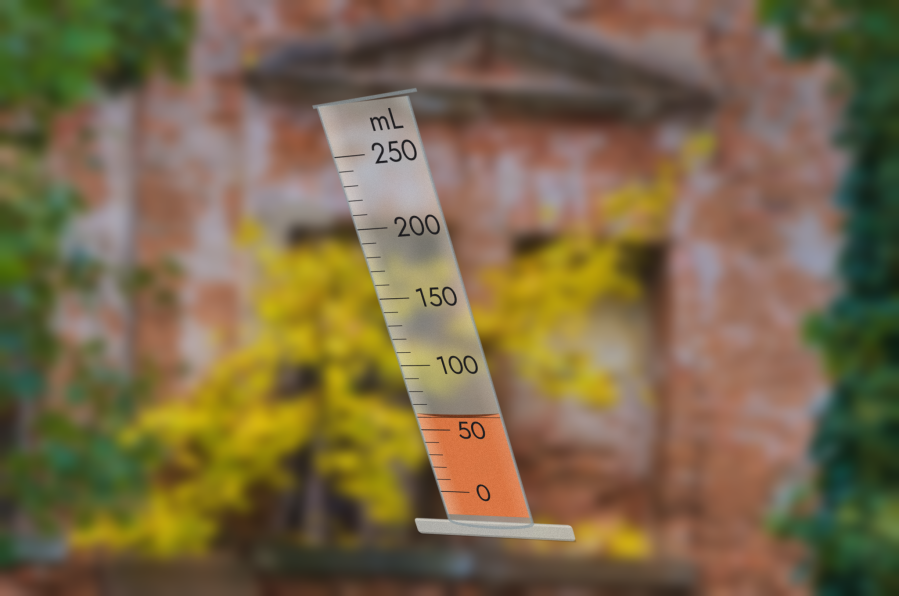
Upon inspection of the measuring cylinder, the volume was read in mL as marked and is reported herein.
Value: 60 mL
